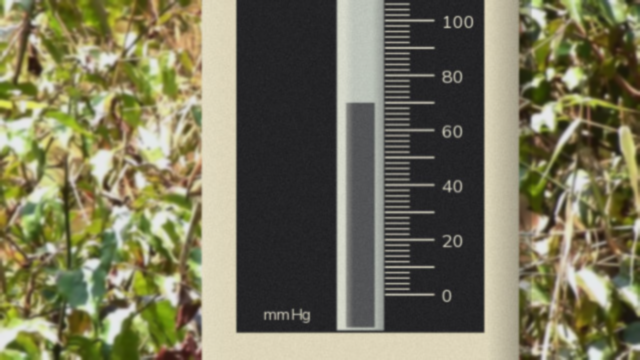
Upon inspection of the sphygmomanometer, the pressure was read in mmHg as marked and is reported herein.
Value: 70 mmHg
